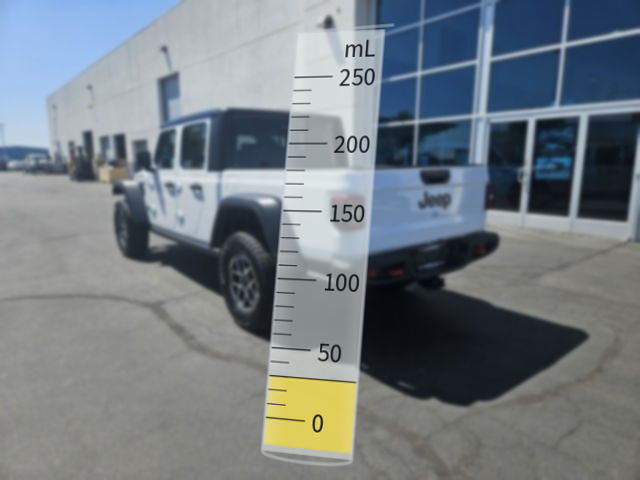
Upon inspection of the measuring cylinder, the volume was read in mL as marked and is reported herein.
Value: 30 mL
